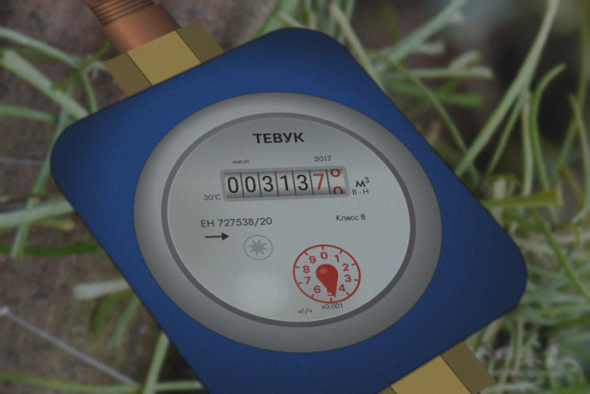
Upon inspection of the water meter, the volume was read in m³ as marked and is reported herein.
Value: 313.784 m³
